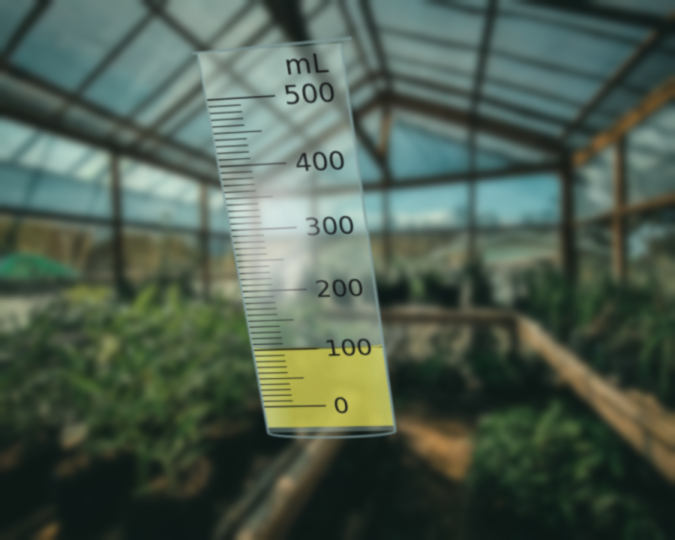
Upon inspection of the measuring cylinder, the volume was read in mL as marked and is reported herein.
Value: 100 mL
